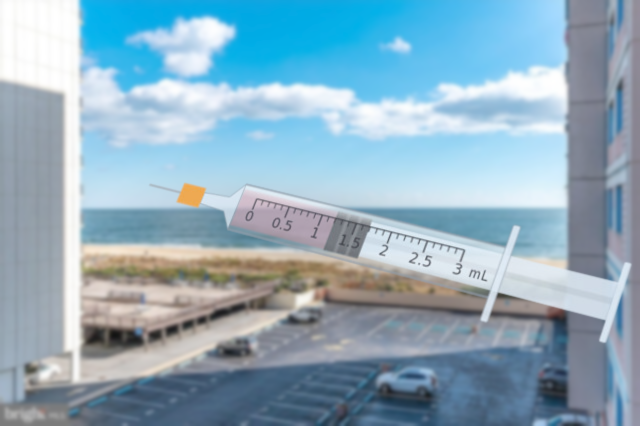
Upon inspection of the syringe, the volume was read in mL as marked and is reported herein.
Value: 1.2 mL
